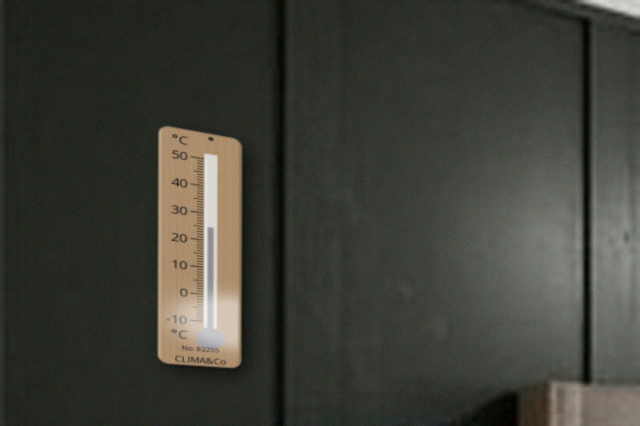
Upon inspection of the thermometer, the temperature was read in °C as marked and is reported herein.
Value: 25 °C
